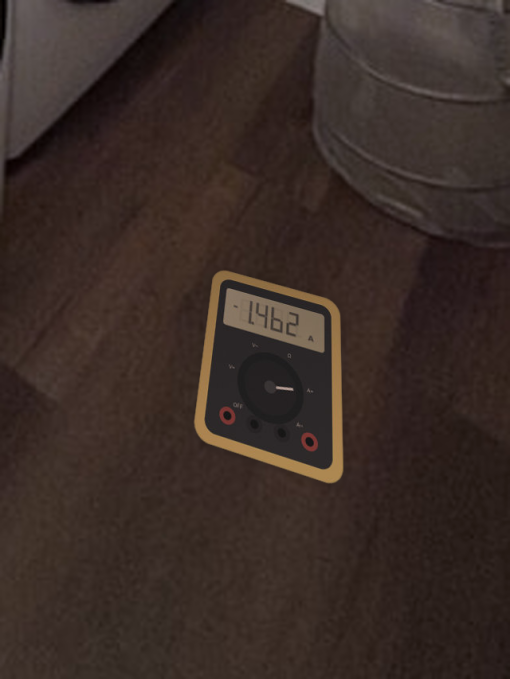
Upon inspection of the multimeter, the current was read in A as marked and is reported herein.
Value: -1.462 A
